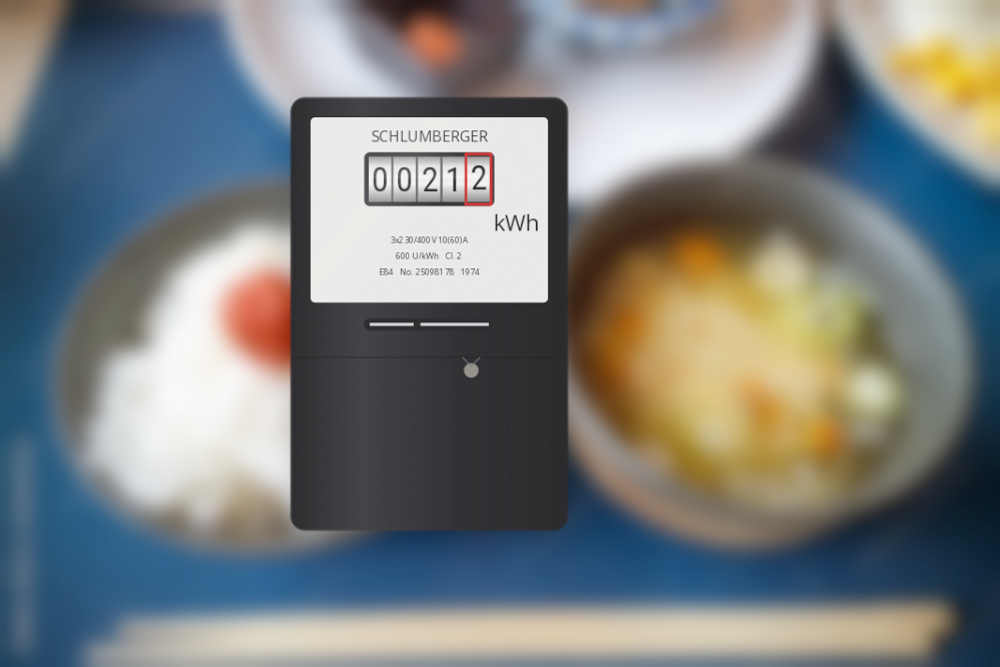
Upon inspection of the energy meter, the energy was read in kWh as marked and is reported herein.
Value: 21.2 kWh
